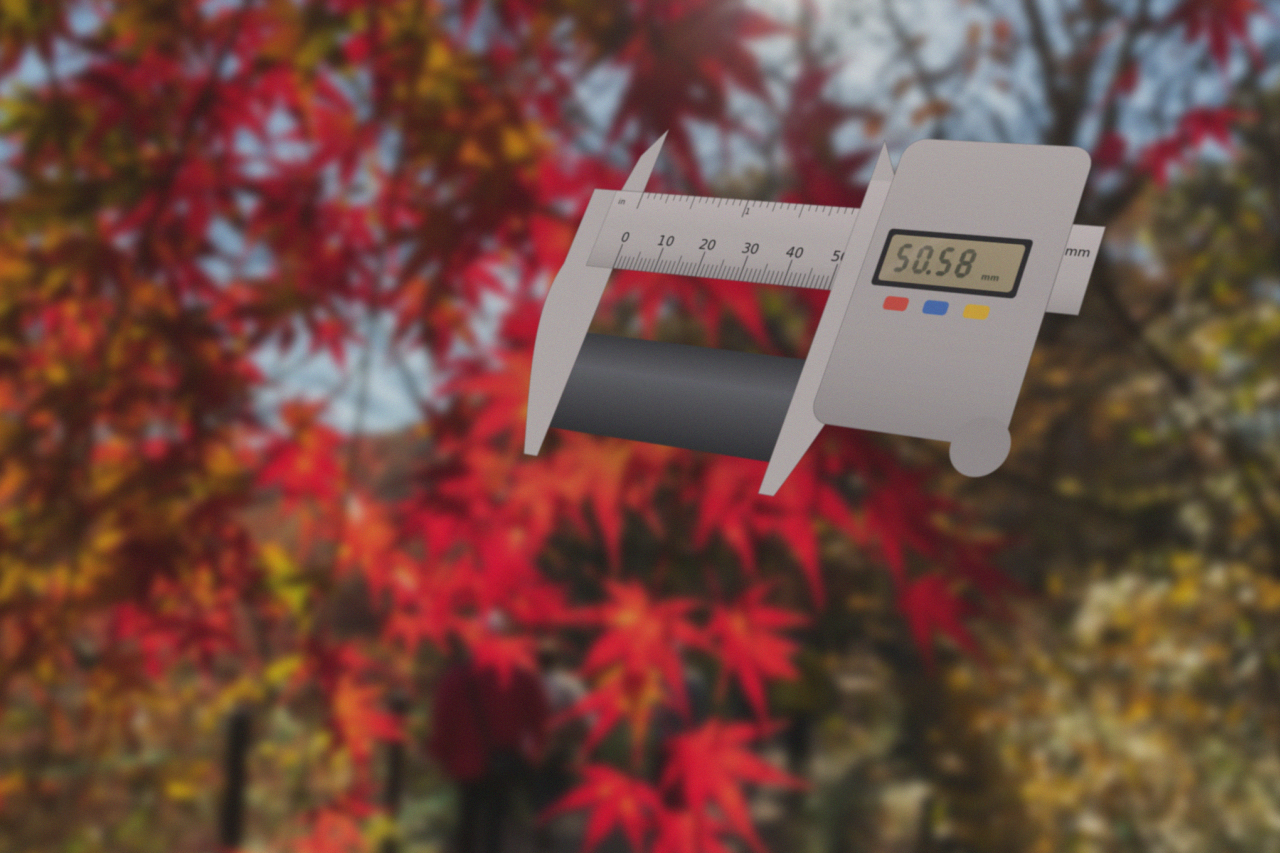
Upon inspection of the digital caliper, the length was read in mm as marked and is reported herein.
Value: 50.58 mm
